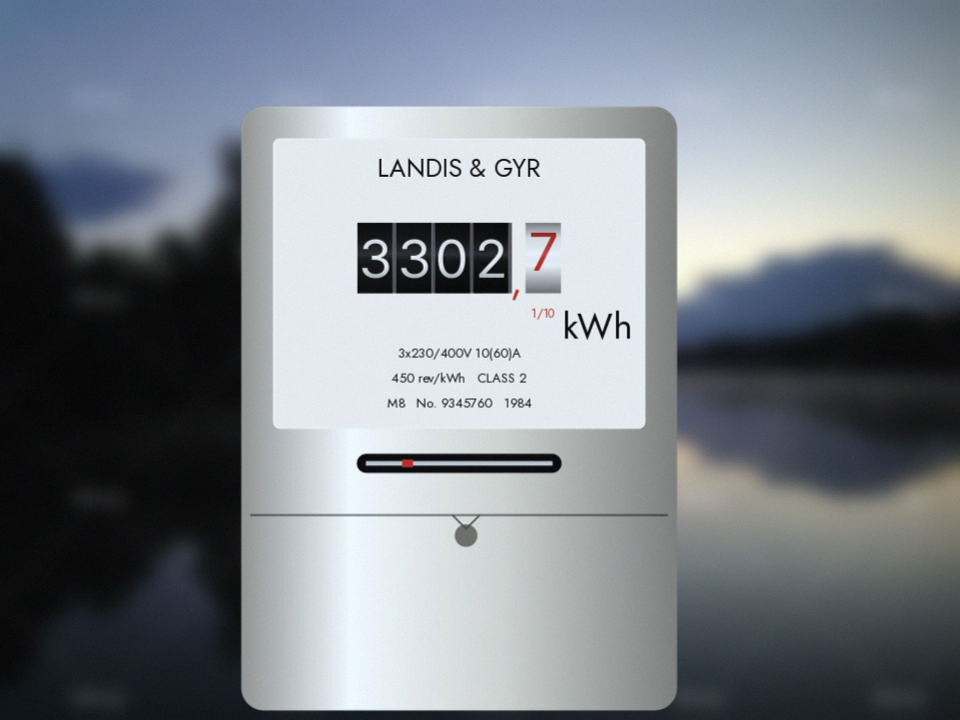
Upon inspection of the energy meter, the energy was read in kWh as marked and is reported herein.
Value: 3302.7 kWh
